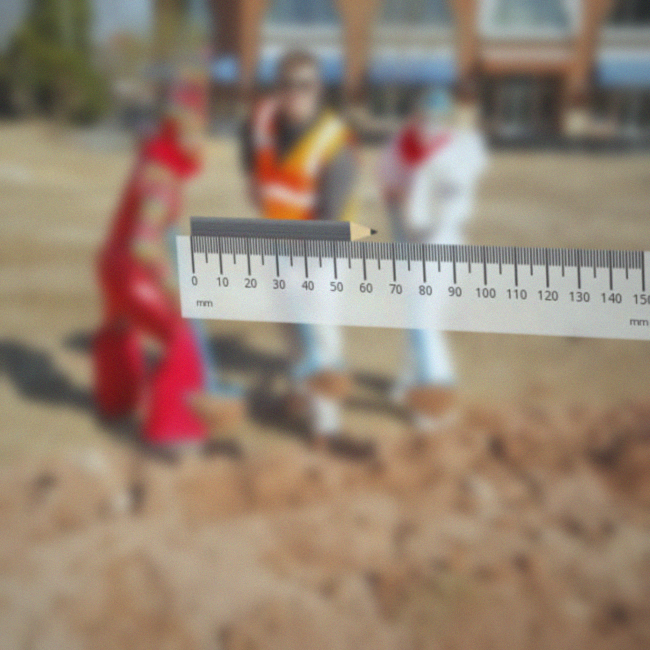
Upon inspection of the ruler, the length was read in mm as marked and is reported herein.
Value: 65 mm
